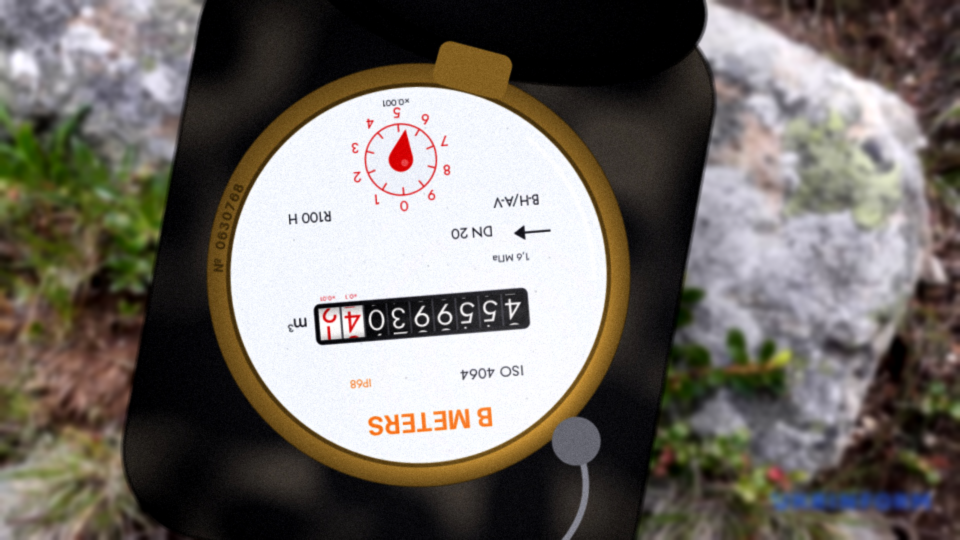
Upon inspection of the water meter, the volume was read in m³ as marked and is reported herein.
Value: 4559930.415 m³
